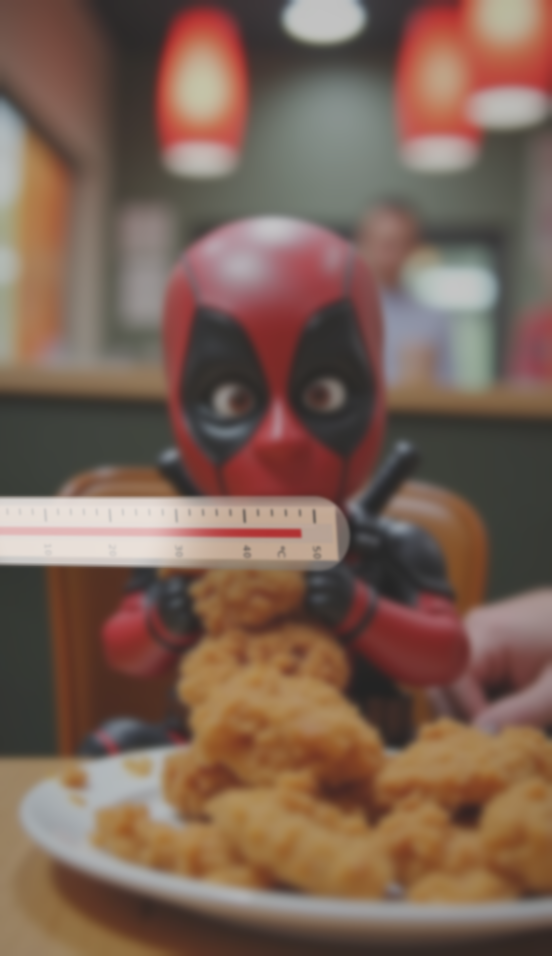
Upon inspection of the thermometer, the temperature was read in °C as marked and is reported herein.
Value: 48 °C
